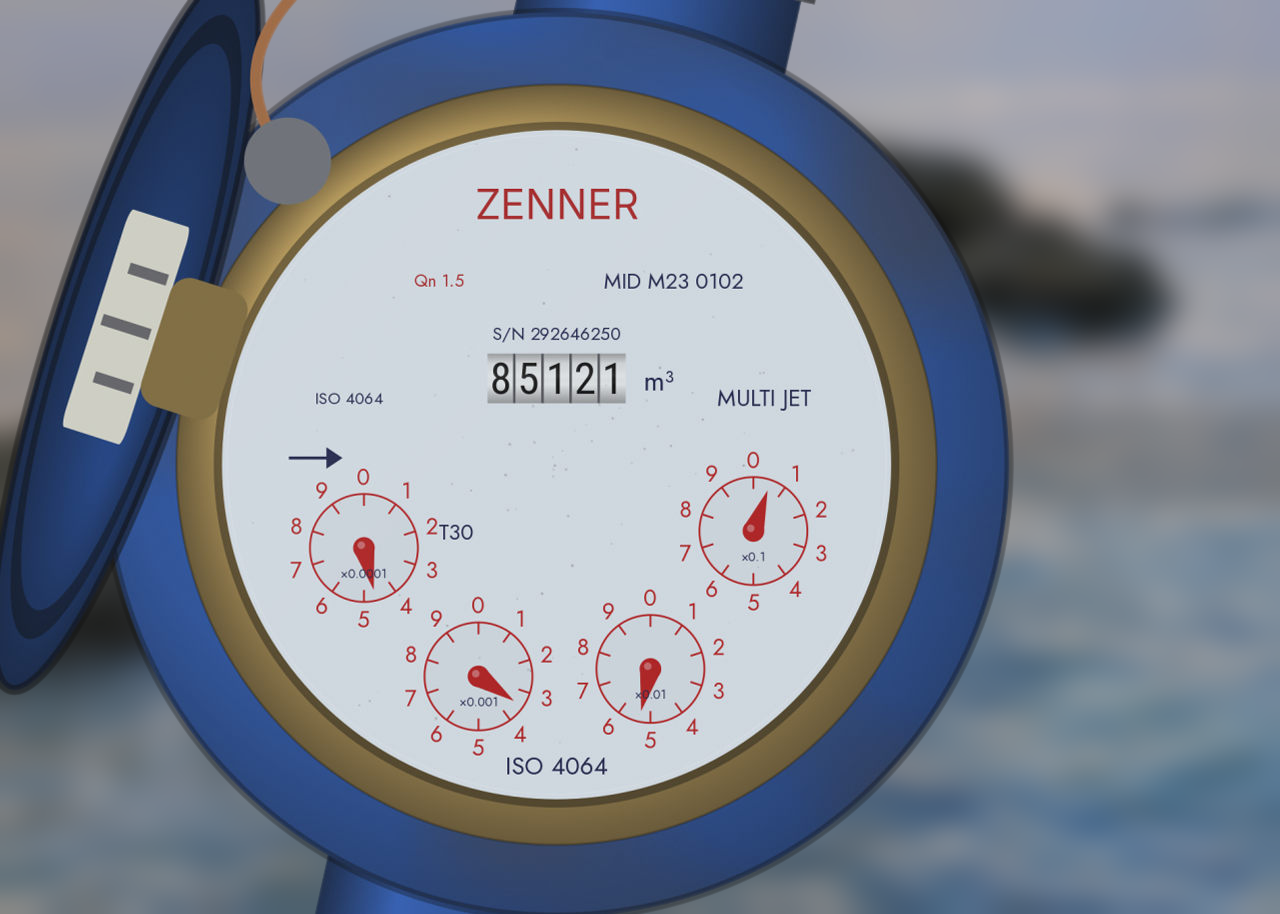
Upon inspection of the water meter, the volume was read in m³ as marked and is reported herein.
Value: 85121.0534 m³
